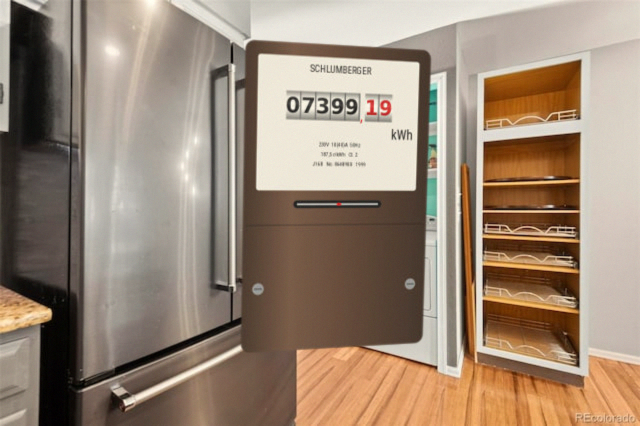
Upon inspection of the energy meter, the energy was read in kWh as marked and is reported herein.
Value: 7399.19 kWh
